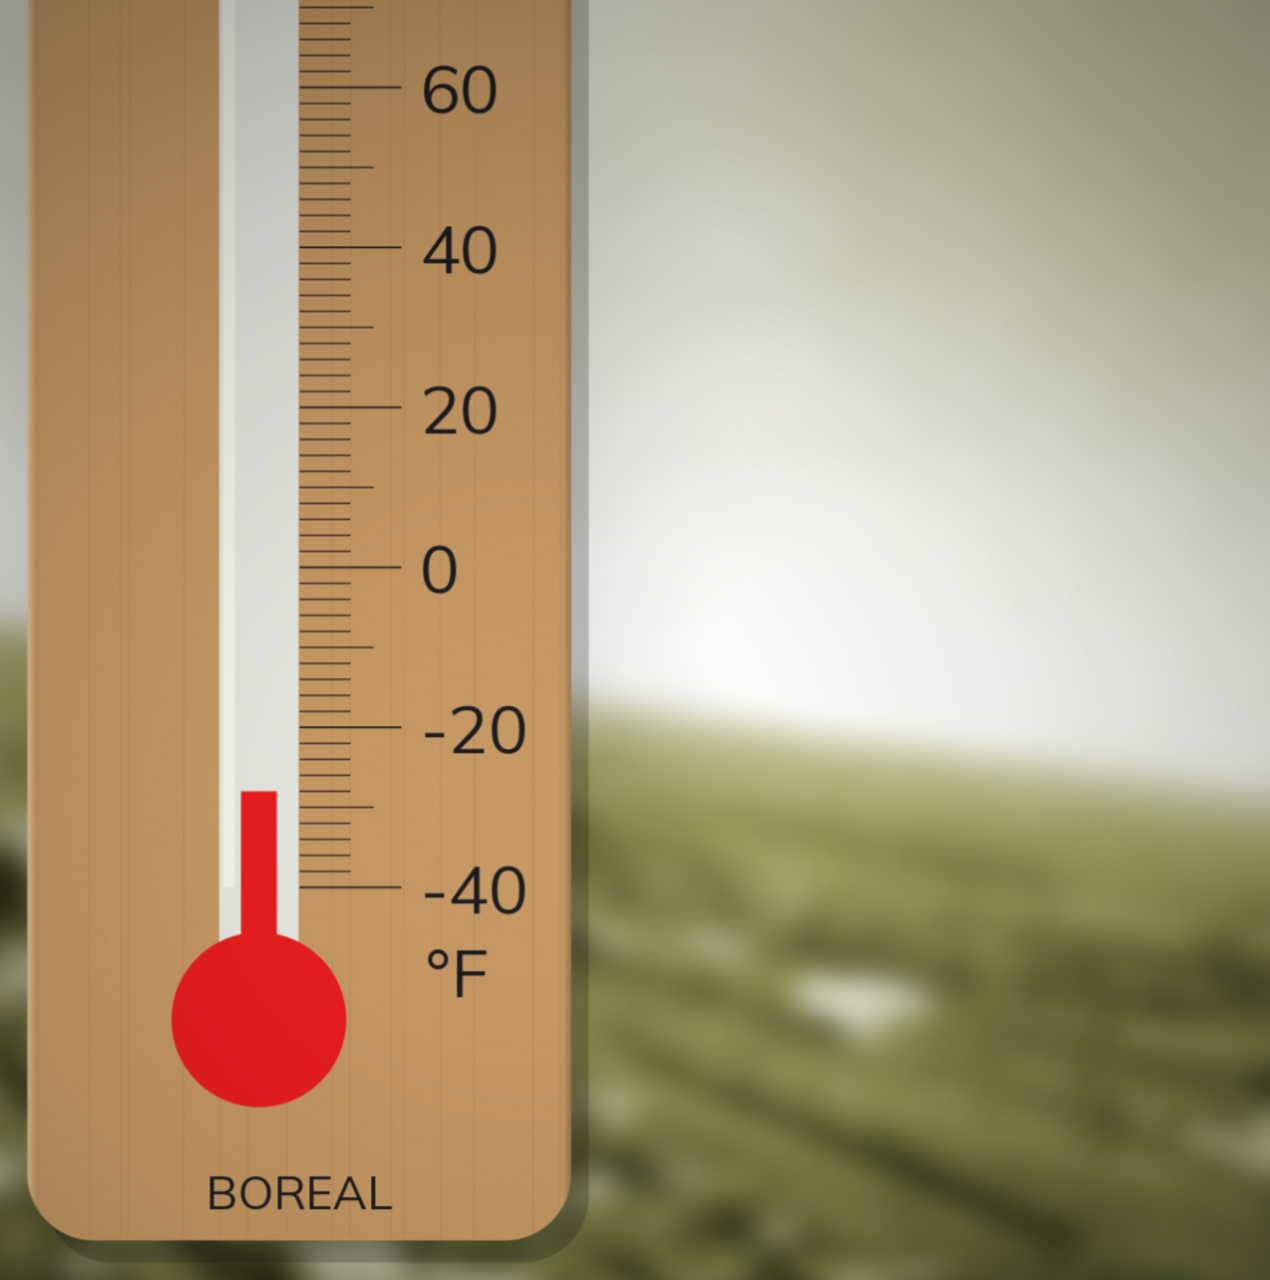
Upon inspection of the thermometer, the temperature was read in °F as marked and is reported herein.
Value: -28 °F
